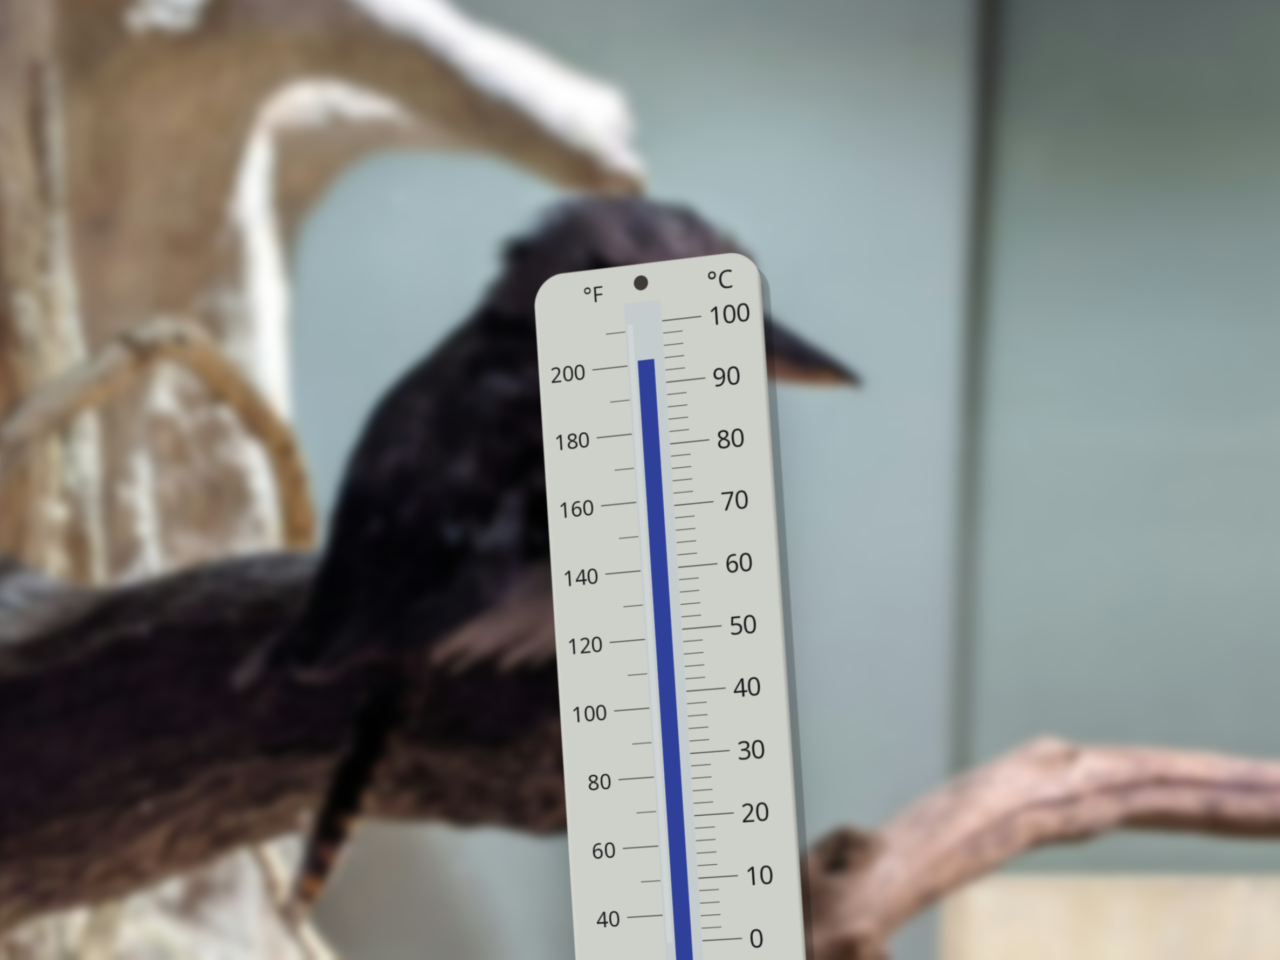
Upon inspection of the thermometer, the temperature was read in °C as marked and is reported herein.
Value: 94 °C
